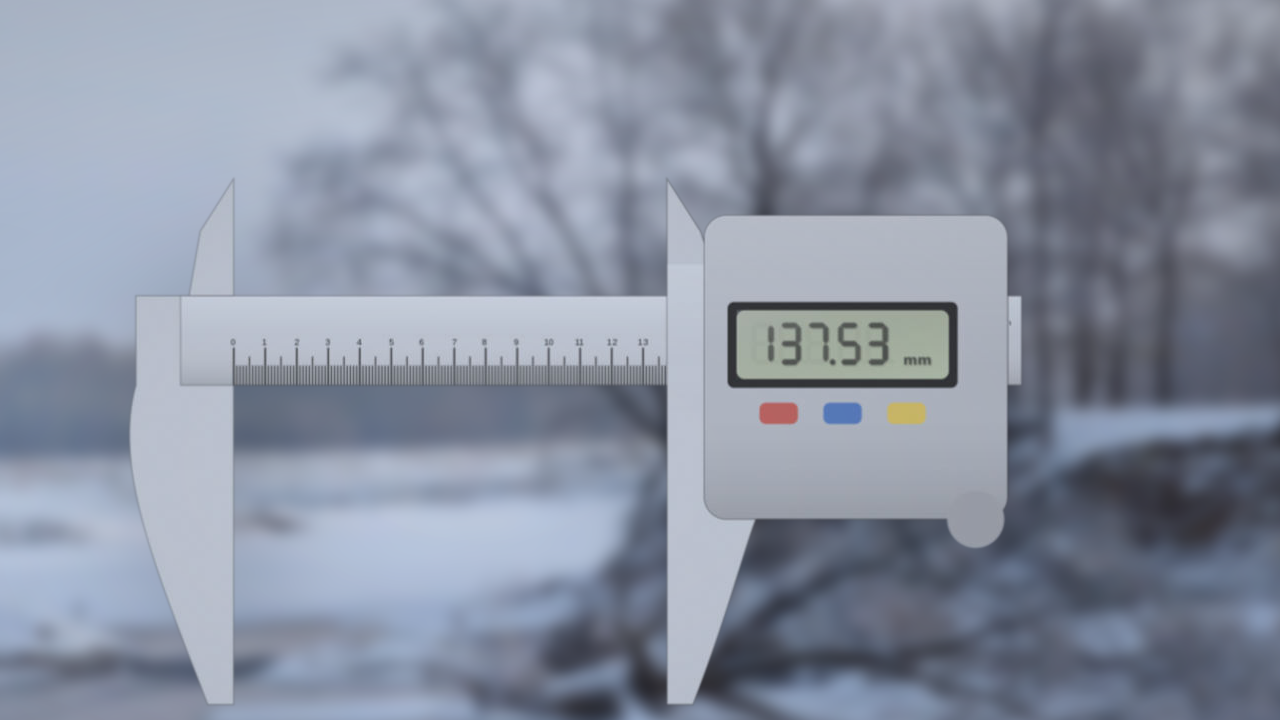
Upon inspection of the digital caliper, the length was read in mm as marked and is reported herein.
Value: 137.53 mm
